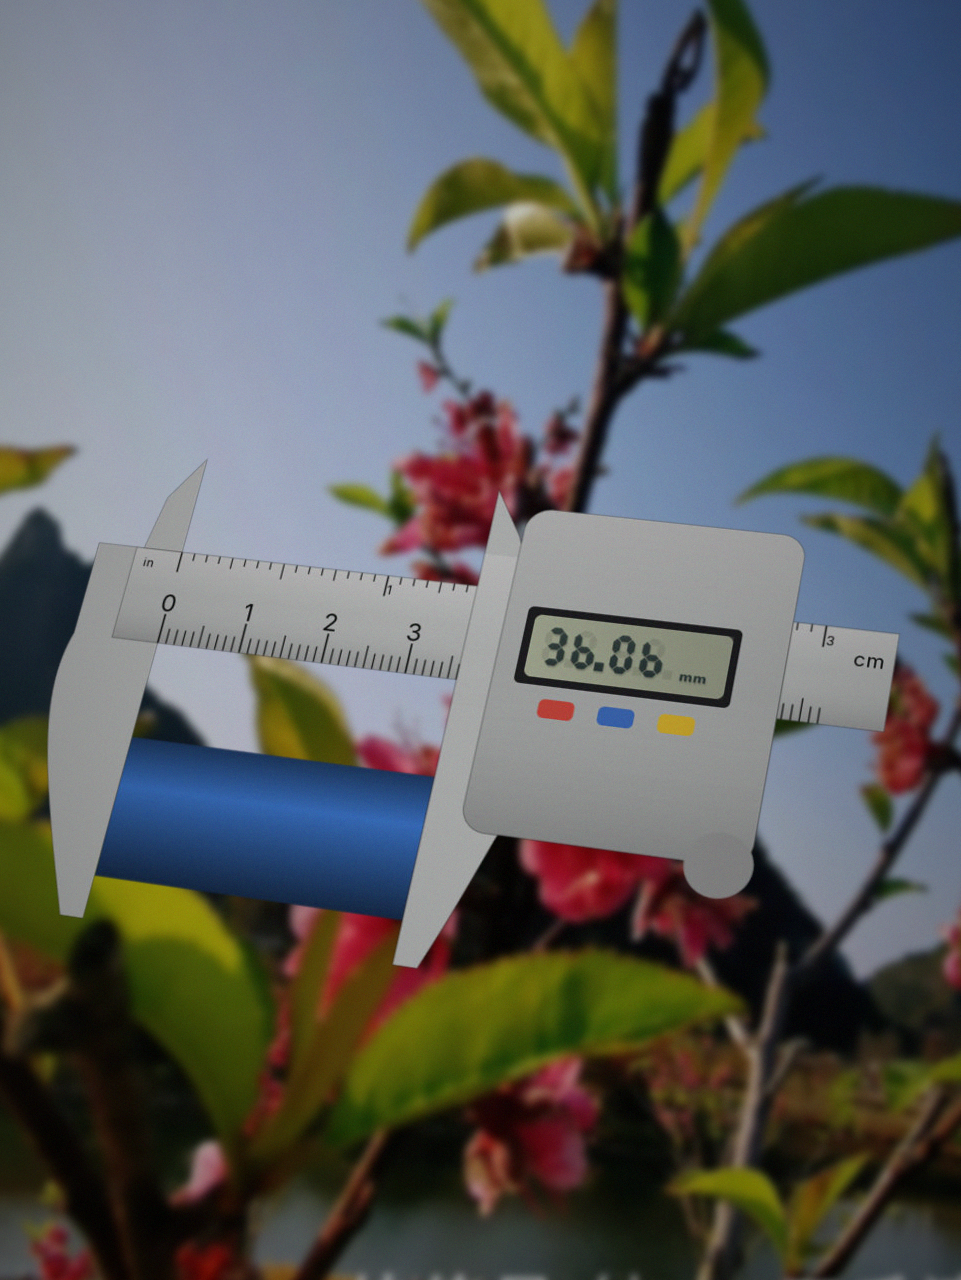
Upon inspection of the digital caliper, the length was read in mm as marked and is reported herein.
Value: 36.06 mm
